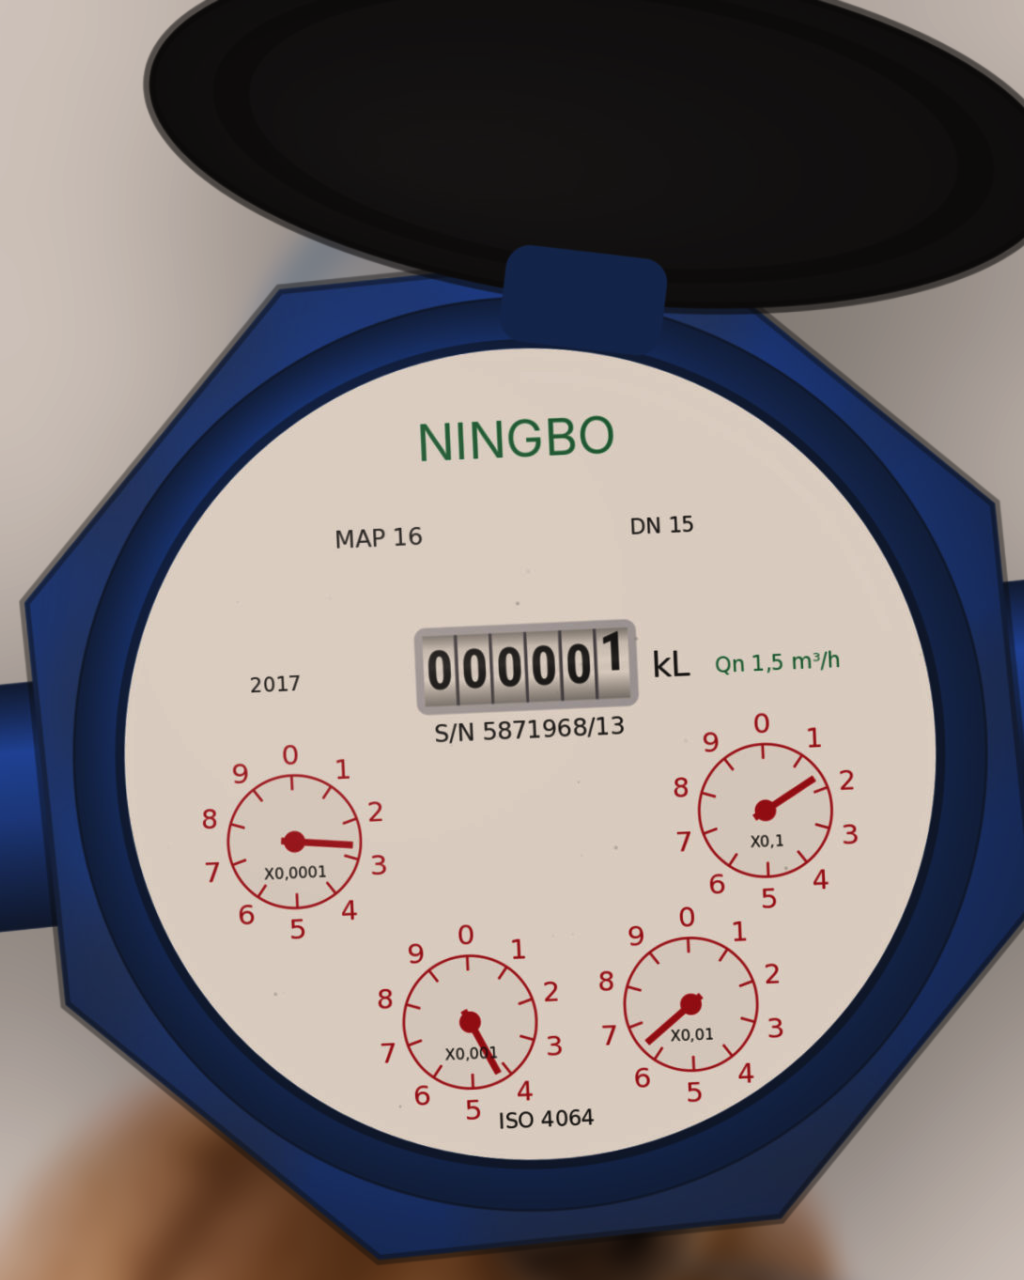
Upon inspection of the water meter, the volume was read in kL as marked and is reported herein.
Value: 1.1642 kL
